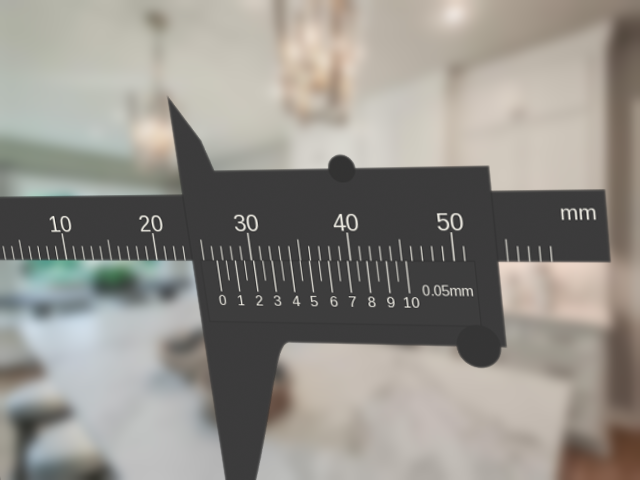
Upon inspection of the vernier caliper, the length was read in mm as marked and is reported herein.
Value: 26.4 mm
